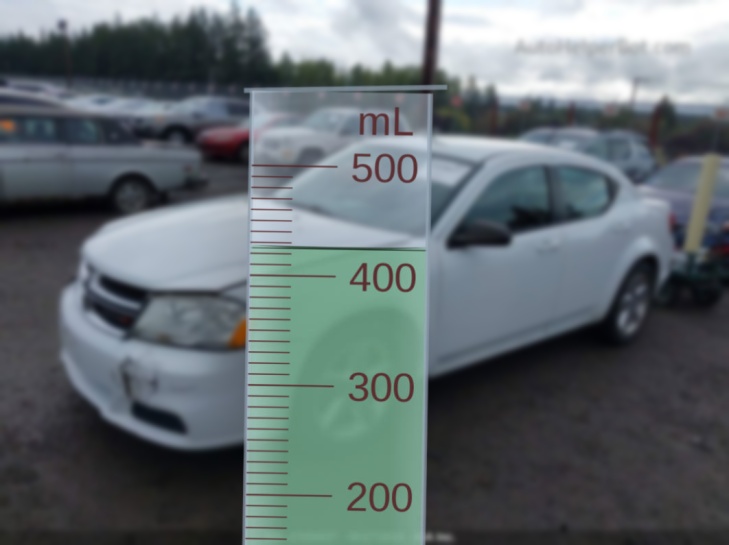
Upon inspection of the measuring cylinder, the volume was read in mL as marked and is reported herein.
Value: 425 mL
